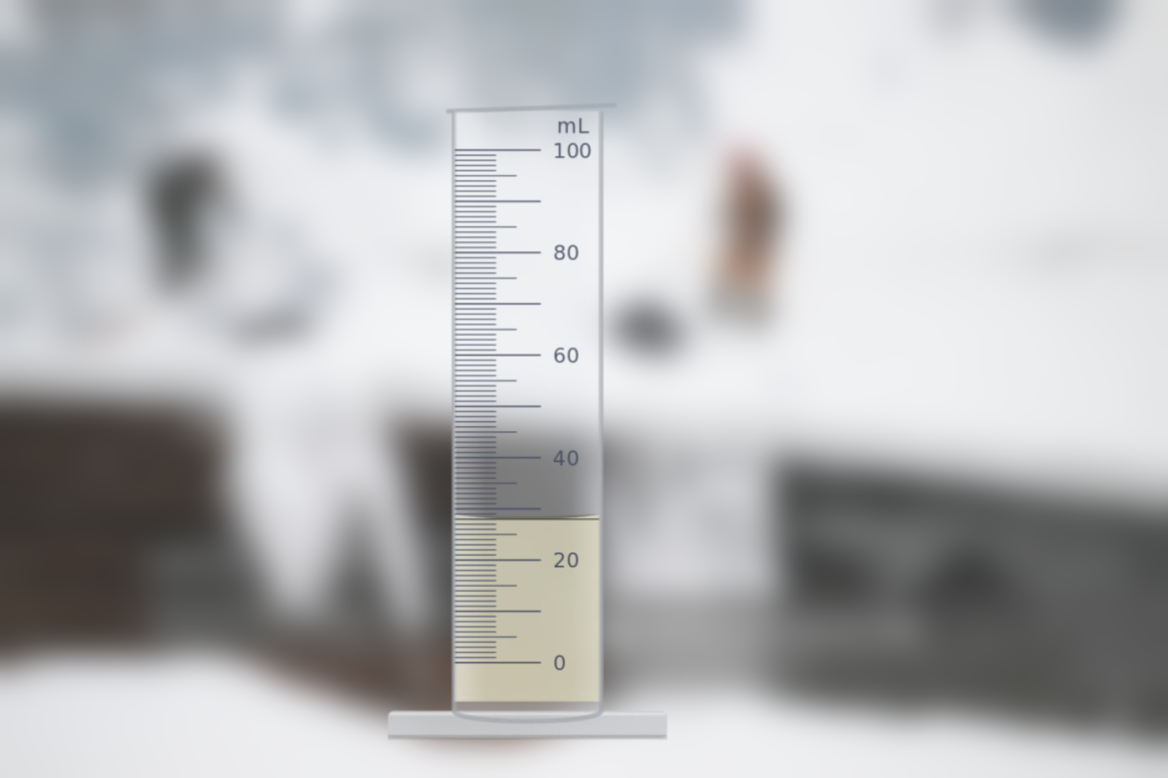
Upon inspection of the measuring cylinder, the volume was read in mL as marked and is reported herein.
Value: 28 mL
